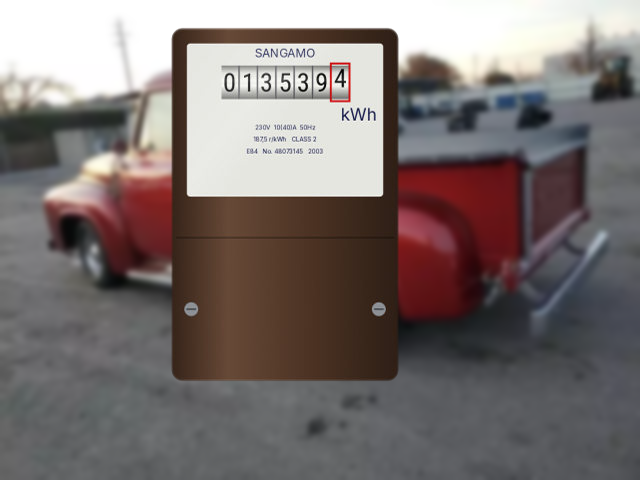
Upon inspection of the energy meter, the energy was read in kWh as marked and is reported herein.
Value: 13539.4 kWh
